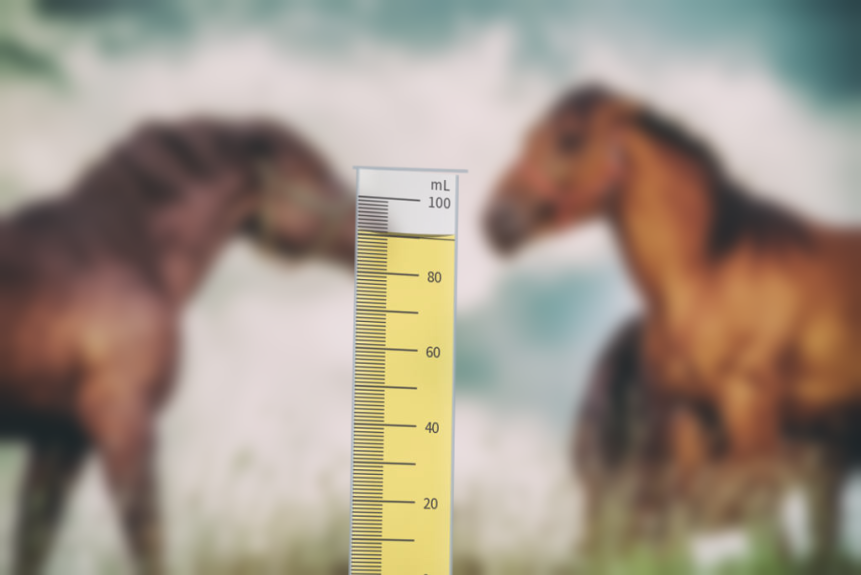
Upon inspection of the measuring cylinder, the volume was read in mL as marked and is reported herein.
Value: 90 mL
